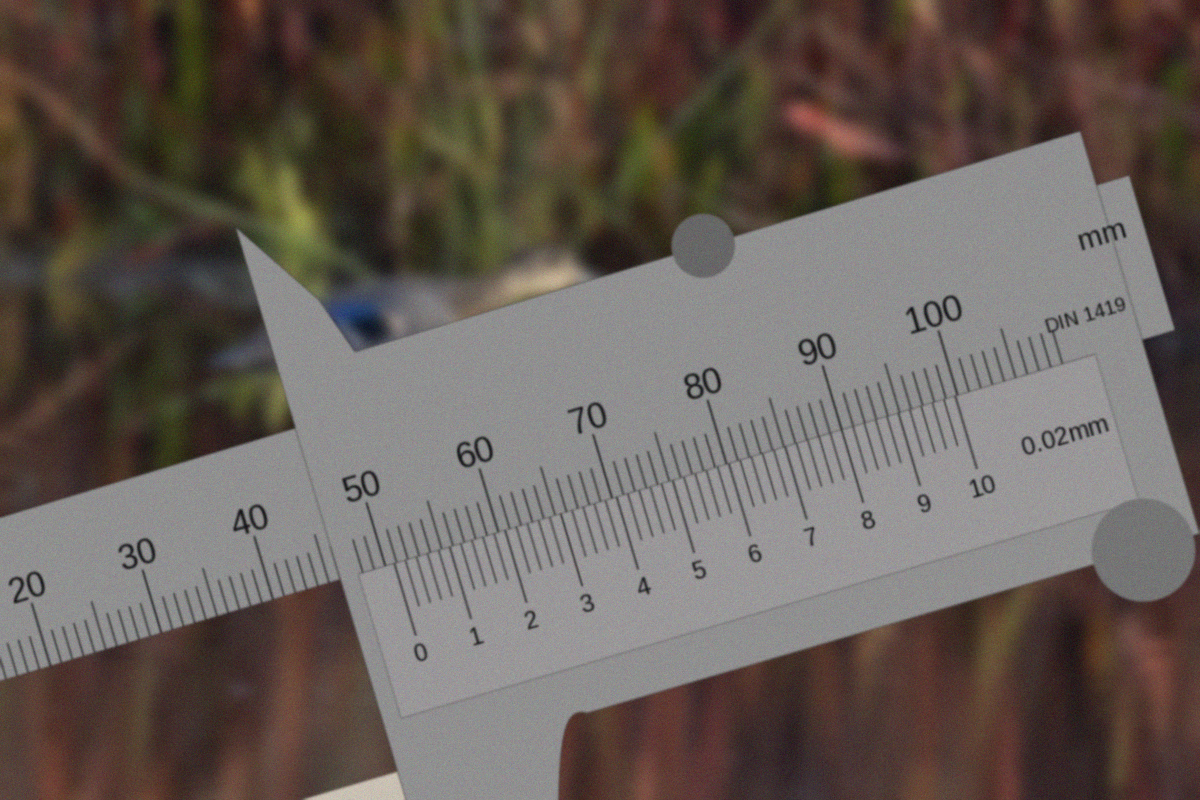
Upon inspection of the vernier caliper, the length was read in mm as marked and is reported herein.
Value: 50.8 mm
